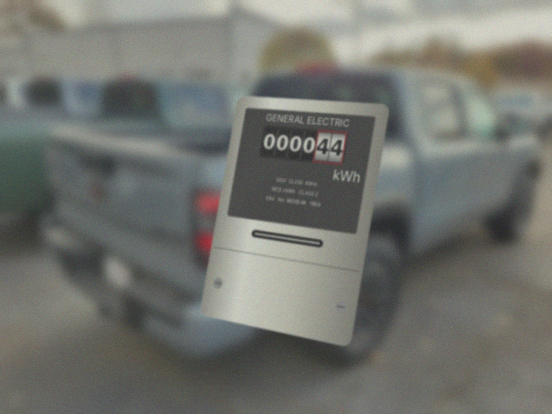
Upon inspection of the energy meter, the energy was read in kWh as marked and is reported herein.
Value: 0.44 kWh
